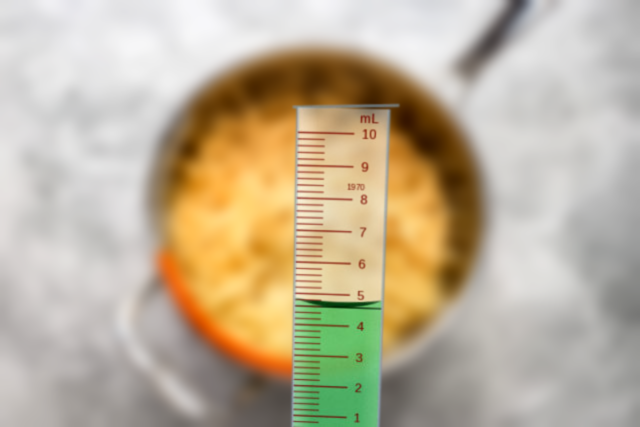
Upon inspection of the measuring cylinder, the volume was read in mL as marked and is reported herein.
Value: 4.6 mL
